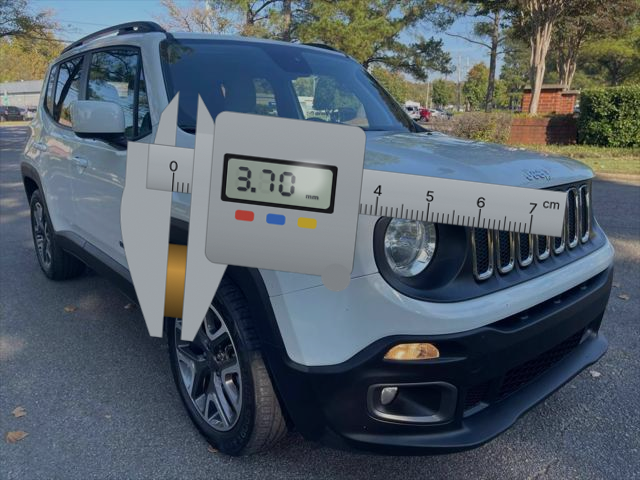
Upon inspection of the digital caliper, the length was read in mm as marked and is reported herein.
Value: 3.70 mm
